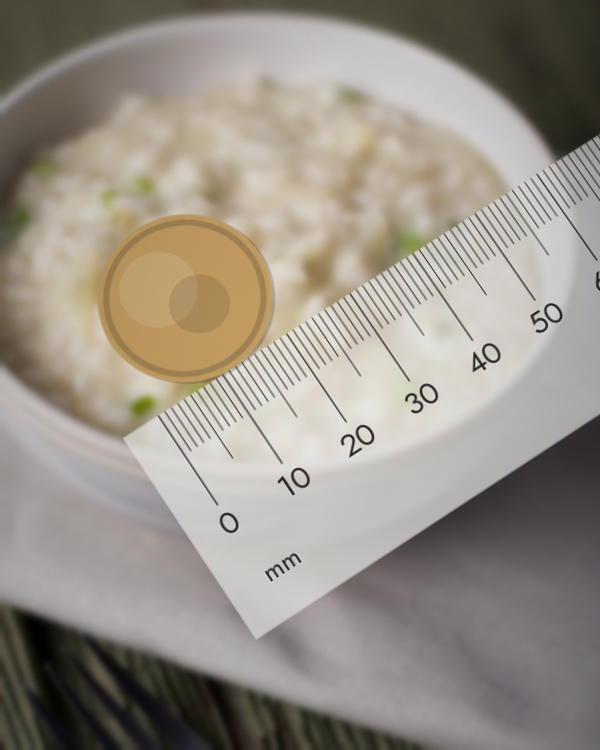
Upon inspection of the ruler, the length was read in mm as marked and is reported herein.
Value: 23 mm
